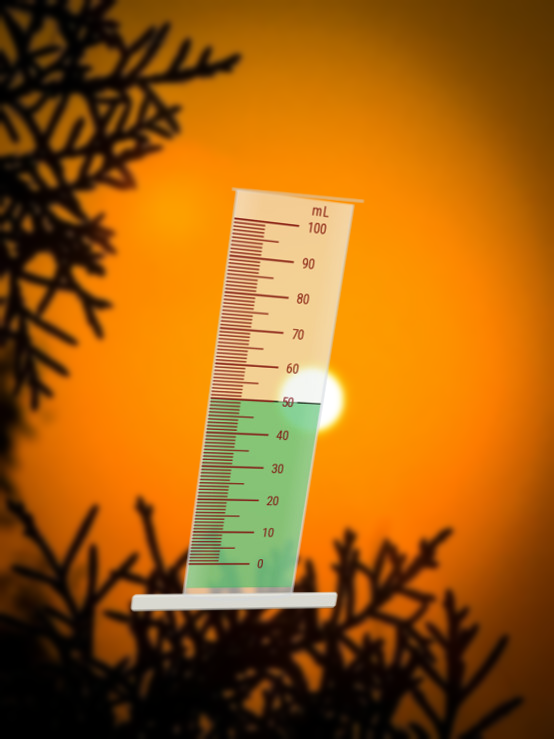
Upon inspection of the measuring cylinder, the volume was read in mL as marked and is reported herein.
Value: 50 mL
